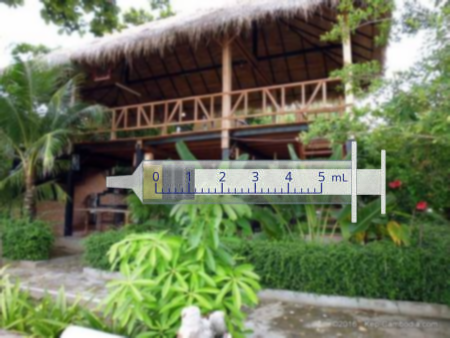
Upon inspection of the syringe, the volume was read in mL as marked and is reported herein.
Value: 0.2 mL
